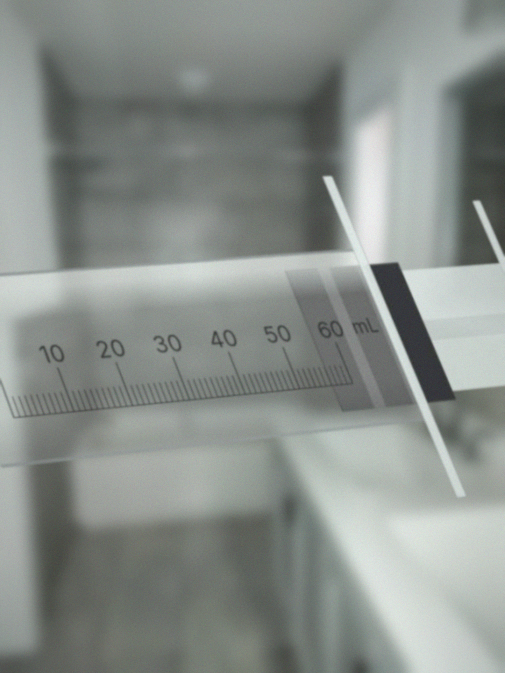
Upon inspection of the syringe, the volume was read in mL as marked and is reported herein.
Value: 56 mL
